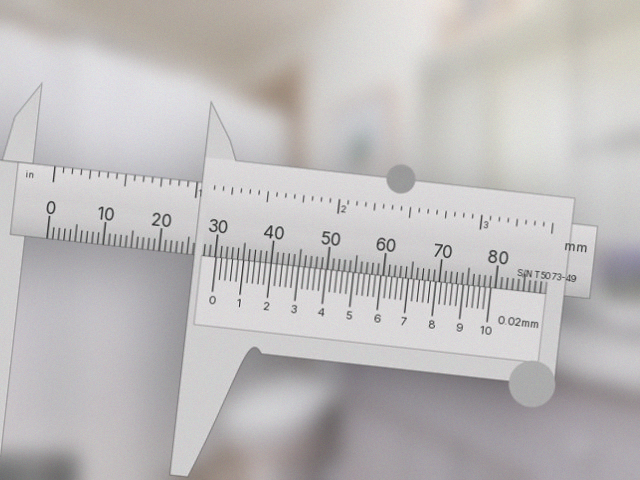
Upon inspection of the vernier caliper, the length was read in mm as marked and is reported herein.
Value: 30.2 mm
